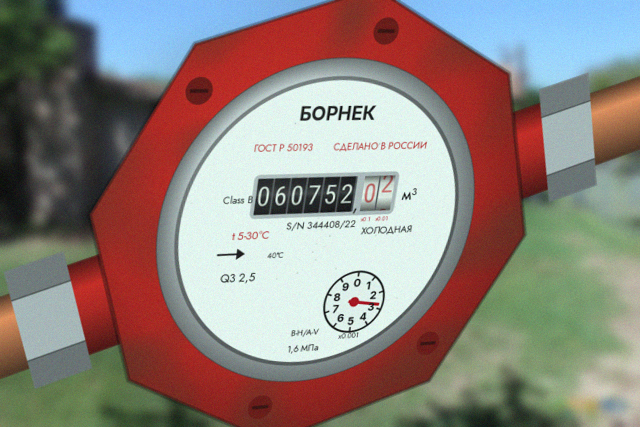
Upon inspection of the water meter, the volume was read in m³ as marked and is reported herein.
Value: 60752.022 m³
